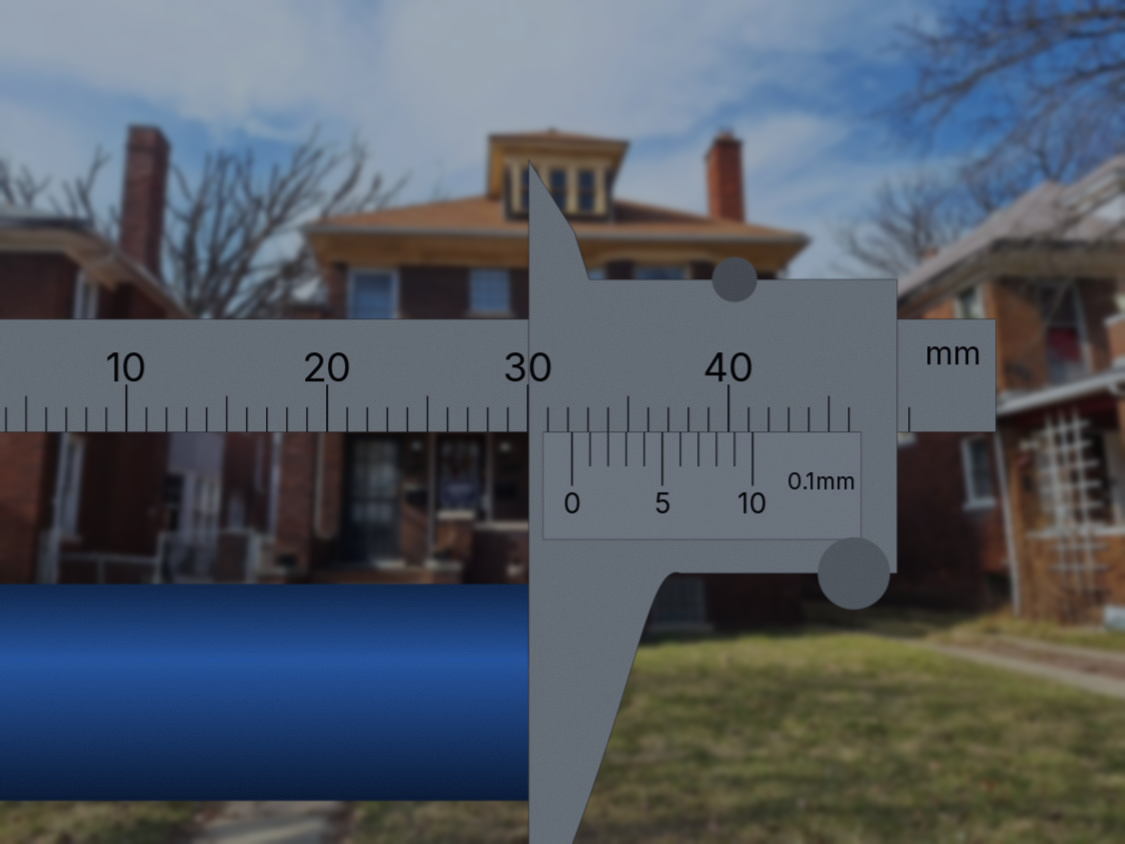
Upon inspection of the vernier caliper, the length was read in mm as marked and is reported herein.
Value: 32.2 mm
